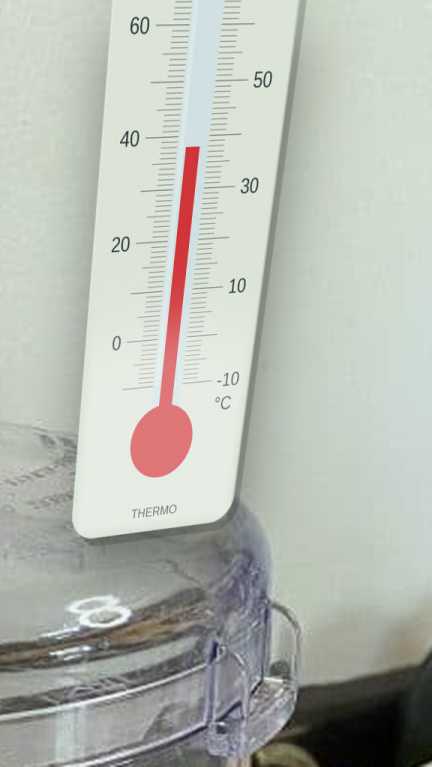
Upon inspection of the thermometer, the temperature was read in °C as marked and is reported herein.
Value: 38 °C
